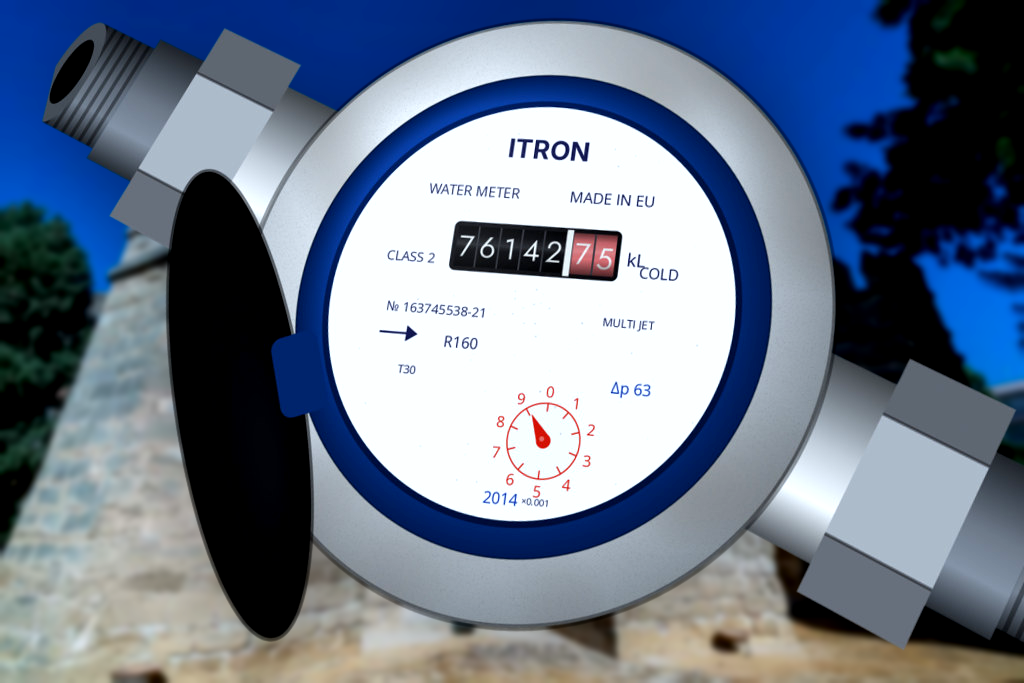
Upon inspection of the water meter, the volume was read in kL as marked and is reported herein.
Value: 76142.749 kL
